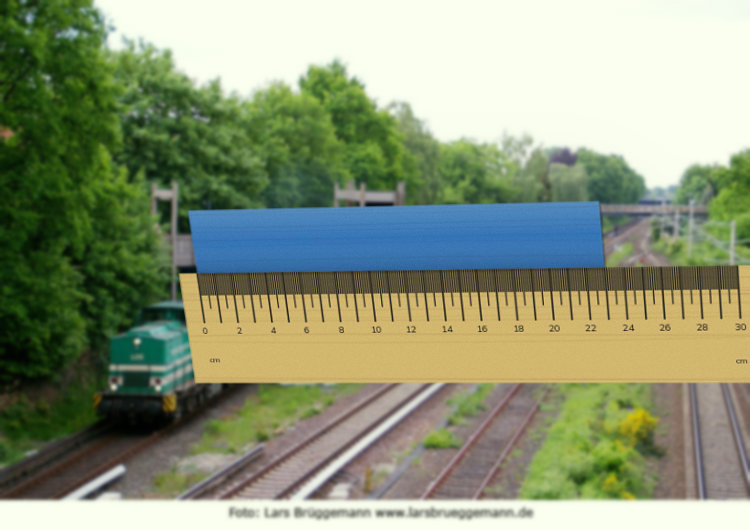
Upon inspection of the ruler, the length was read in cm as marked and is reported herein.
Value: 23 cm
